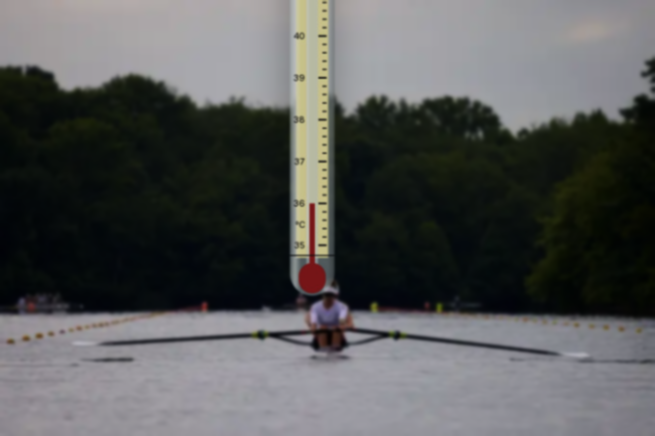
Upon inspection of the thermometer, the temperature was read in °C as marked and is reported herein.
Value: 36 °C
